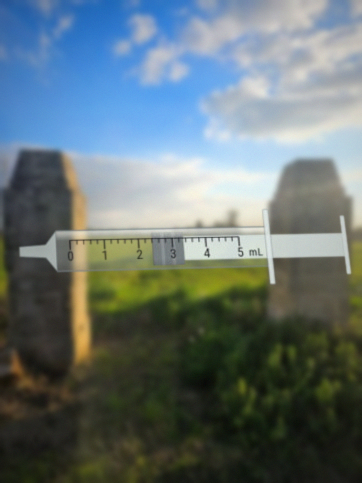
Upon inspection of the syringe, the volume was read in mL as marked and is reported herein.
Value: 2.4 mL
